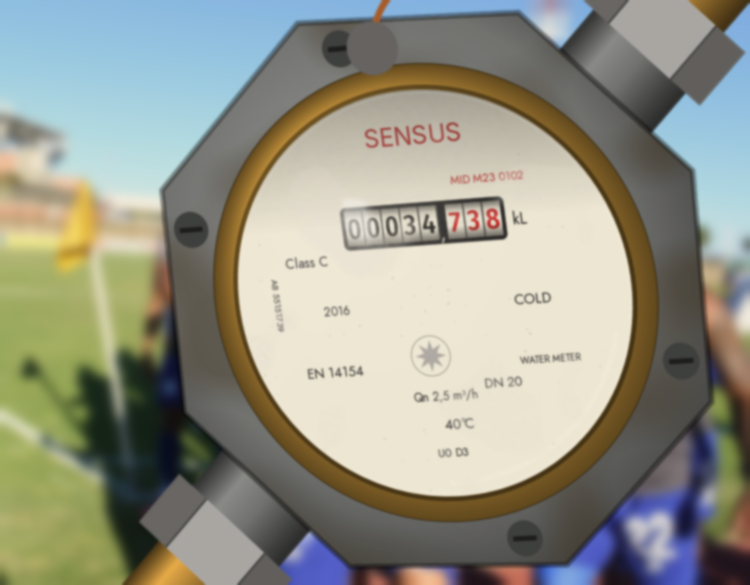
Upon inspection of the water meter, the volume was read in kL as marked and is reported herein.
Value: 34.738 kL
